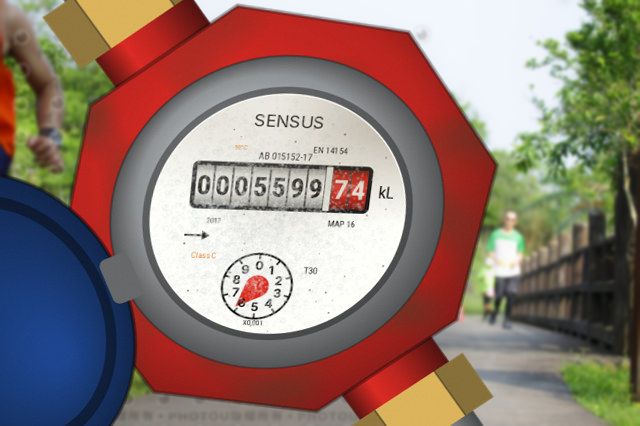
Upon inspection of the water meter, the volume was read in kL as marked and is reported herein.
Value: 5599.746 kL
